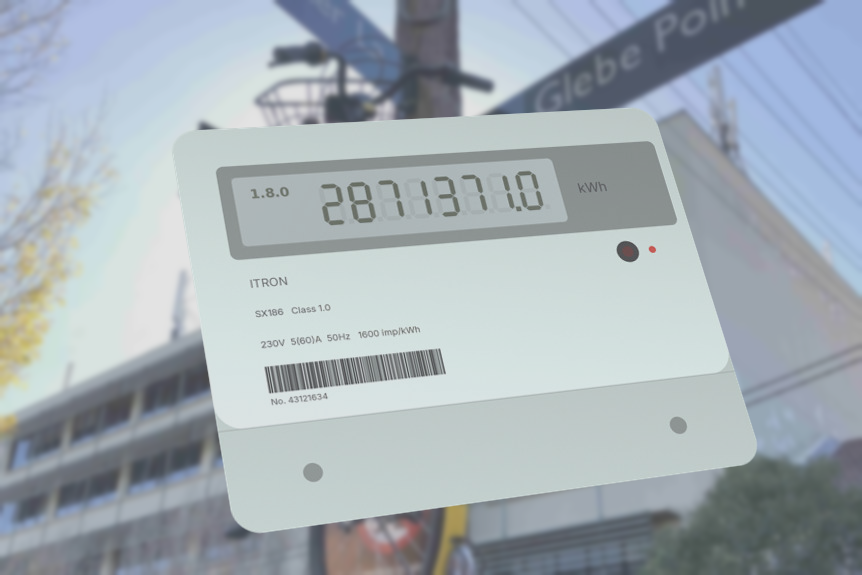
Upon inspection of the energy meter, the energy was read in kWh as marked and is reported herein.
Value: 2871371.0 kWh
